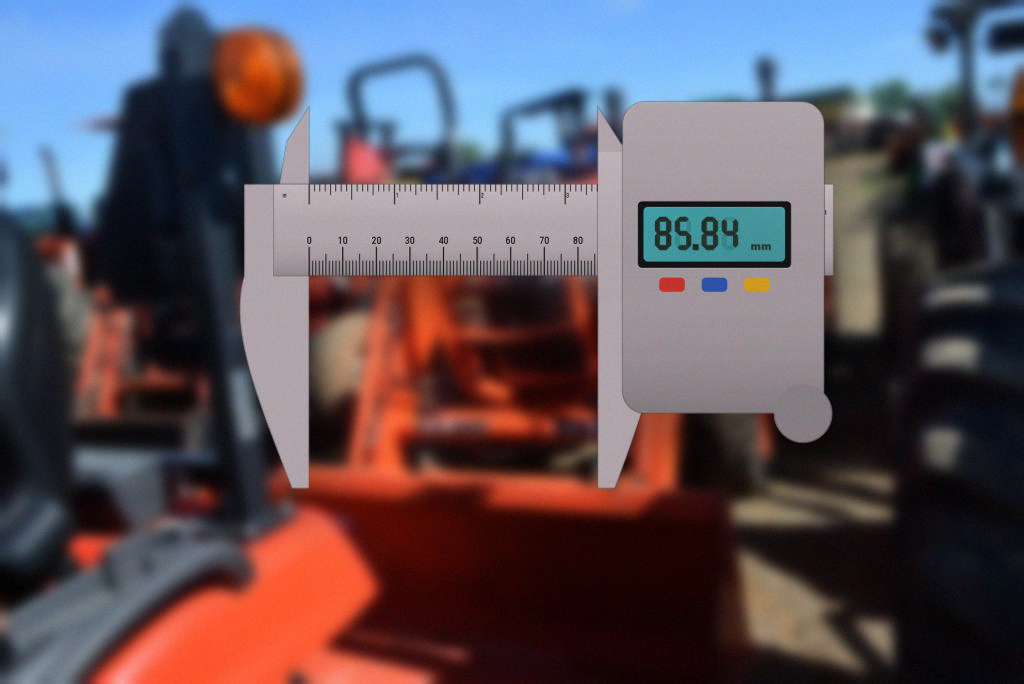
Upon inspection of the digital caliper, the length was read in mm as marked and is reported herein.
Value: 85.84 mm
